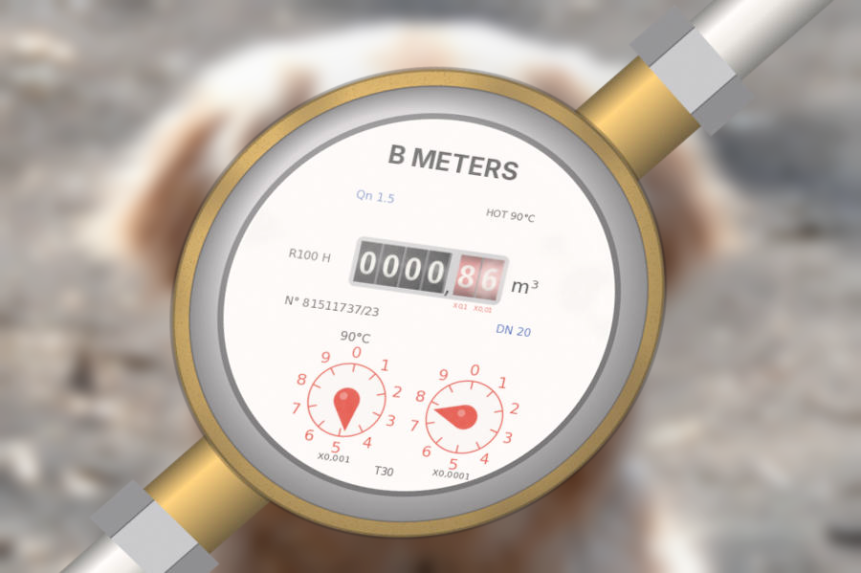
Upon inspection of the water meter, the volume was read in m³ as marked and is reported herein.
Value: 0.8647 m³
